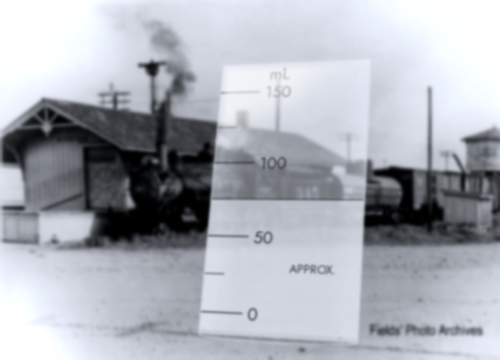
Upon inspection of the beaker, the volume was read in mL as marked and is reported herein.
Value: 75 mL
